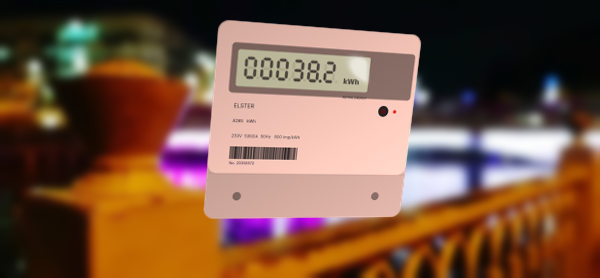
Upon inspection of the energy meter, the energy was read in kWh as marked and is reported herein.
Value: 38.2 kWh
